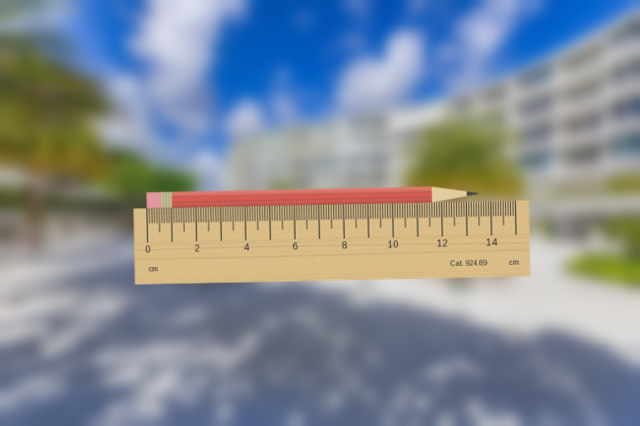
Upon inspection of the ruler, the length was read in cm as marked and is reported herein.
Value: 13.5 cm
